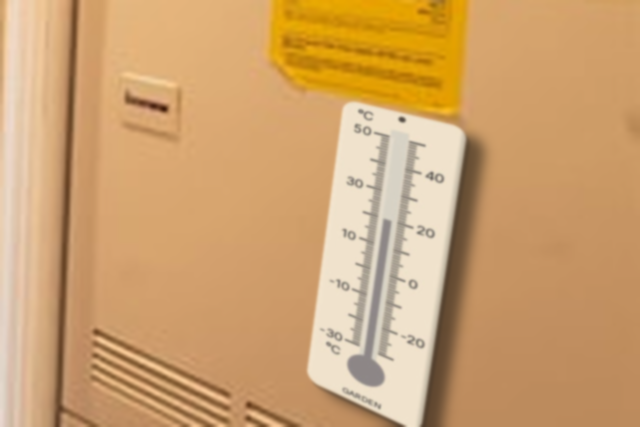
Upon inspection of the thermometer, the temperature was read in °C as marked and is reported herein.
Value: 20 °C
